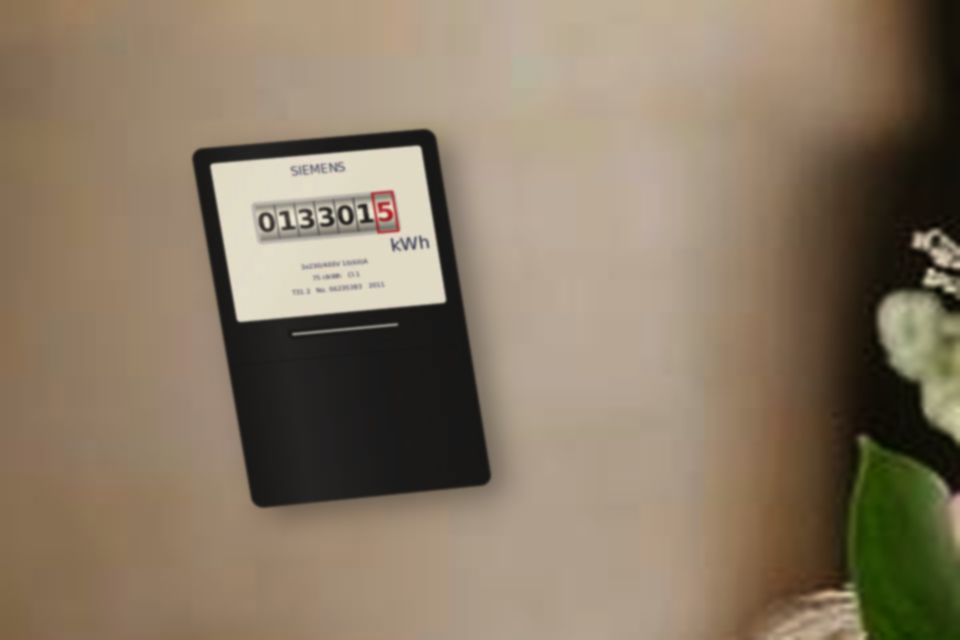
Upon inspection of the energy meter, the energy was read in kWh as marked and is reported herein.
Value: 13301.5 kWh
